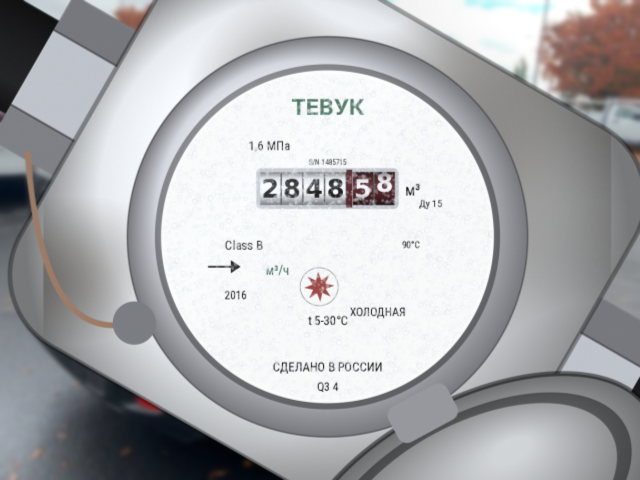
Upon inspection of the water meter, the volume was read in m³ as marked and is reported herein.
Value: 2848.58 m³
